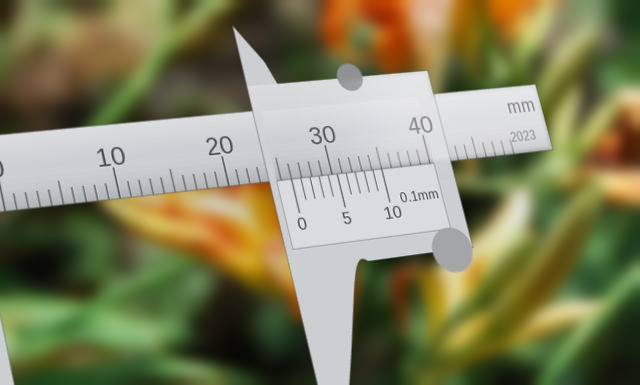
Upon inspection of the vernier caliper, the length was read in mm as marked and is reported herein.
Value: 26.0 mm
